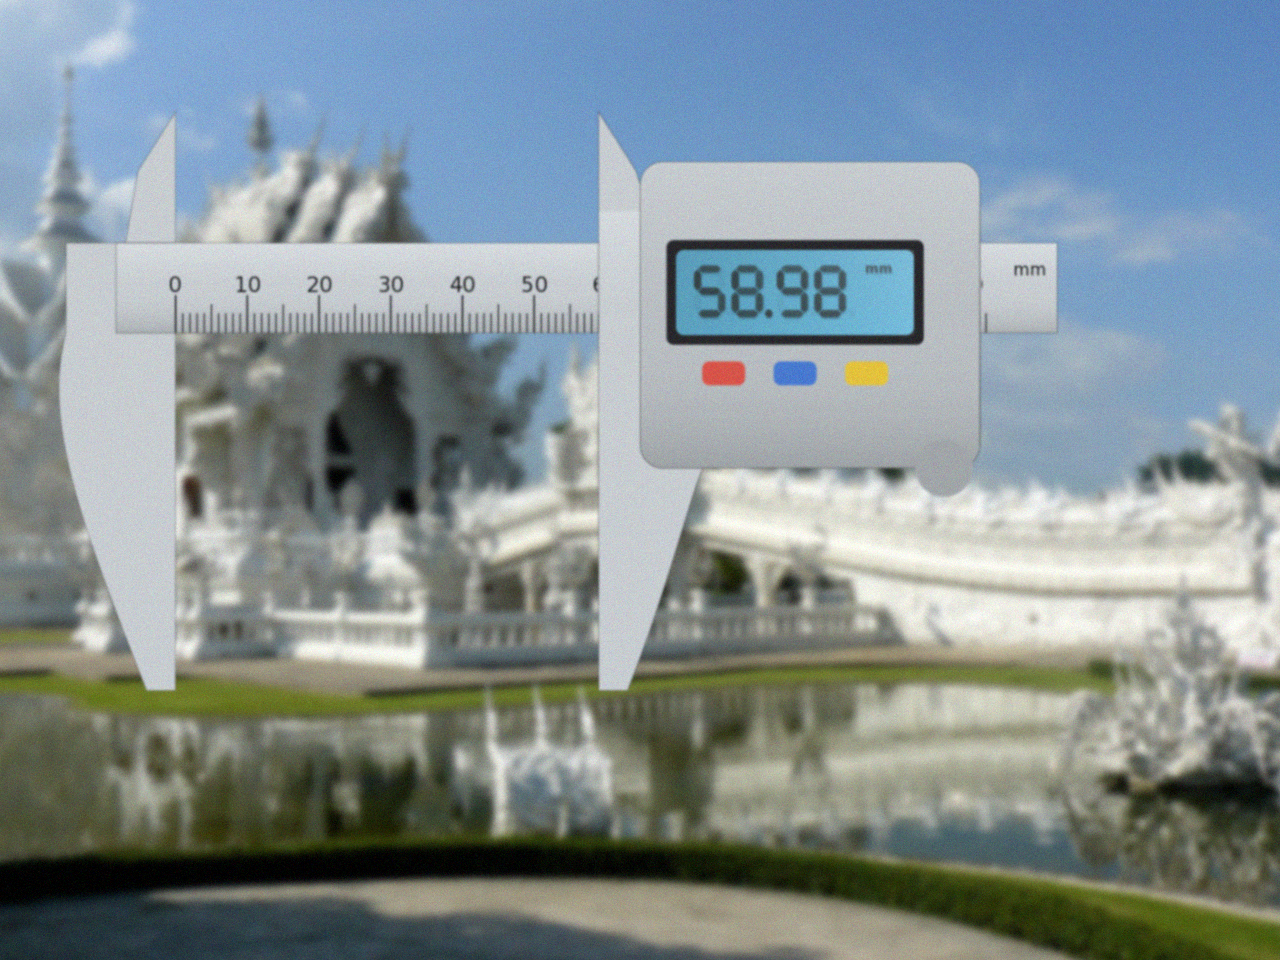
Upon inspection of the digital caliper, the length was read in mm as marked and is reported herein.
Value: 58.98 mm
